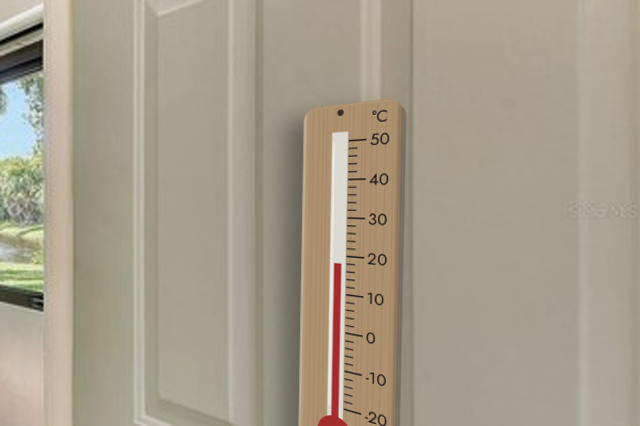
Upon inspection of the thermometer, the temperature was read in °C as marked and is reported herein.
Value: 18 °C
